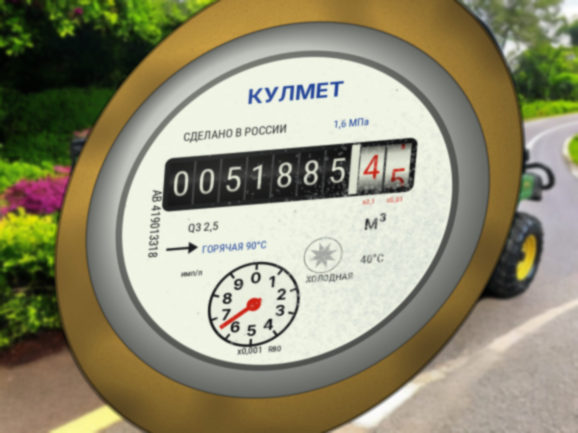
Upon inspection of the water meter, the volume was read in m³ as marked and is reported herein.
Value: 51885.446 m³
